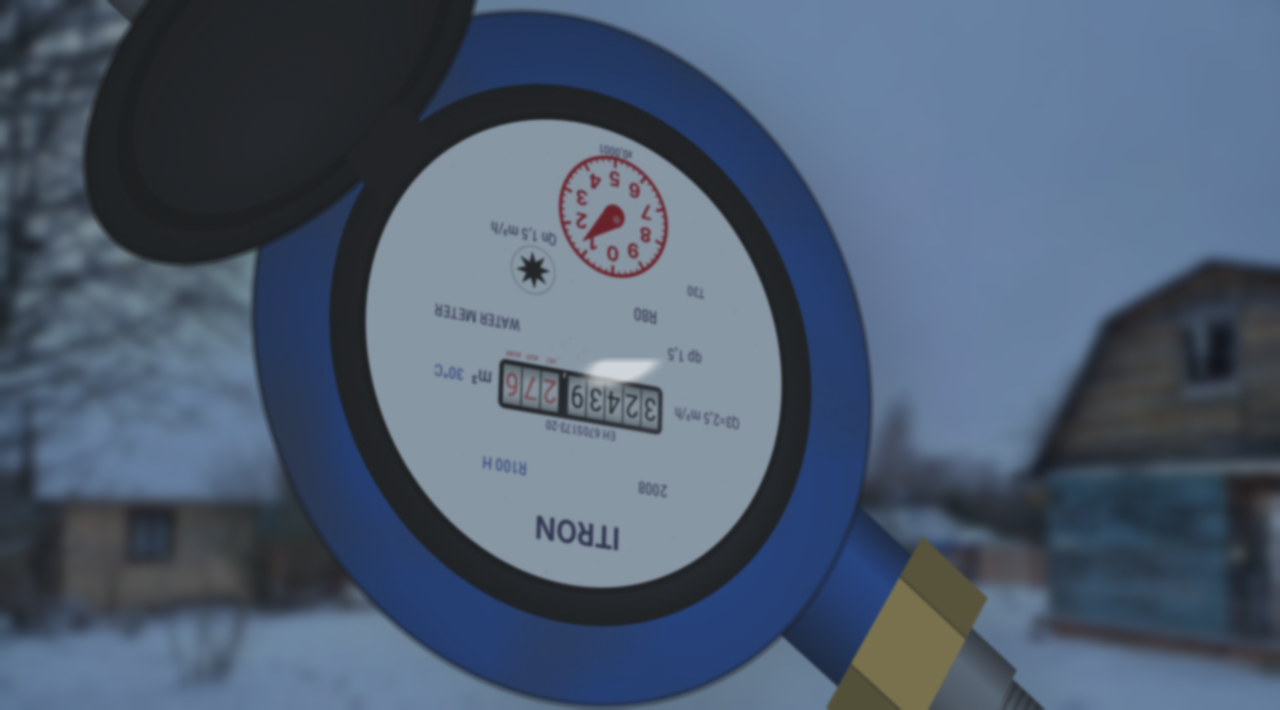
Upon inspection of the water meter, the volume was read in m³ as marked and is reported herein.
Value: 32439.2761 m³
